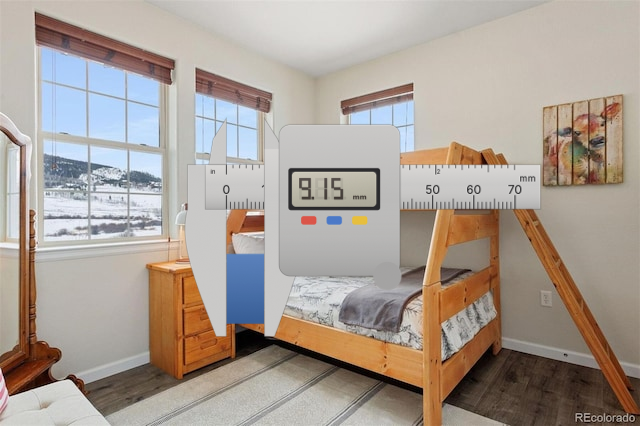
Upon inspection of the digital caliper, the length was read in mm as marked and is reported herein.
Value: 9.15 mm
